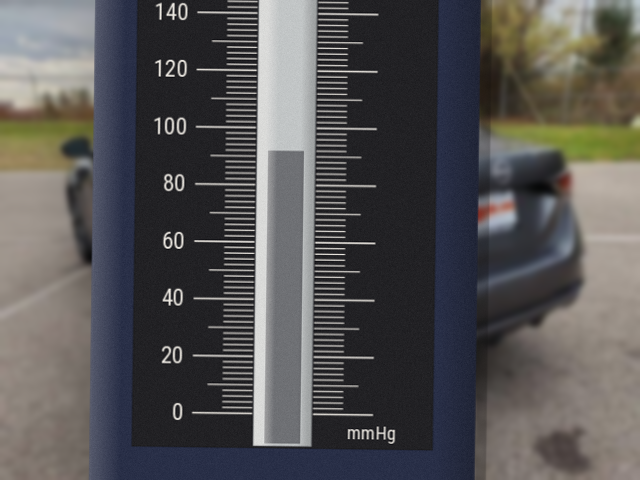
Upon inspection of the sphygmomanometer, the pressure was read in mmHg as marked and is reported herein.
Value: 92 mmHg
